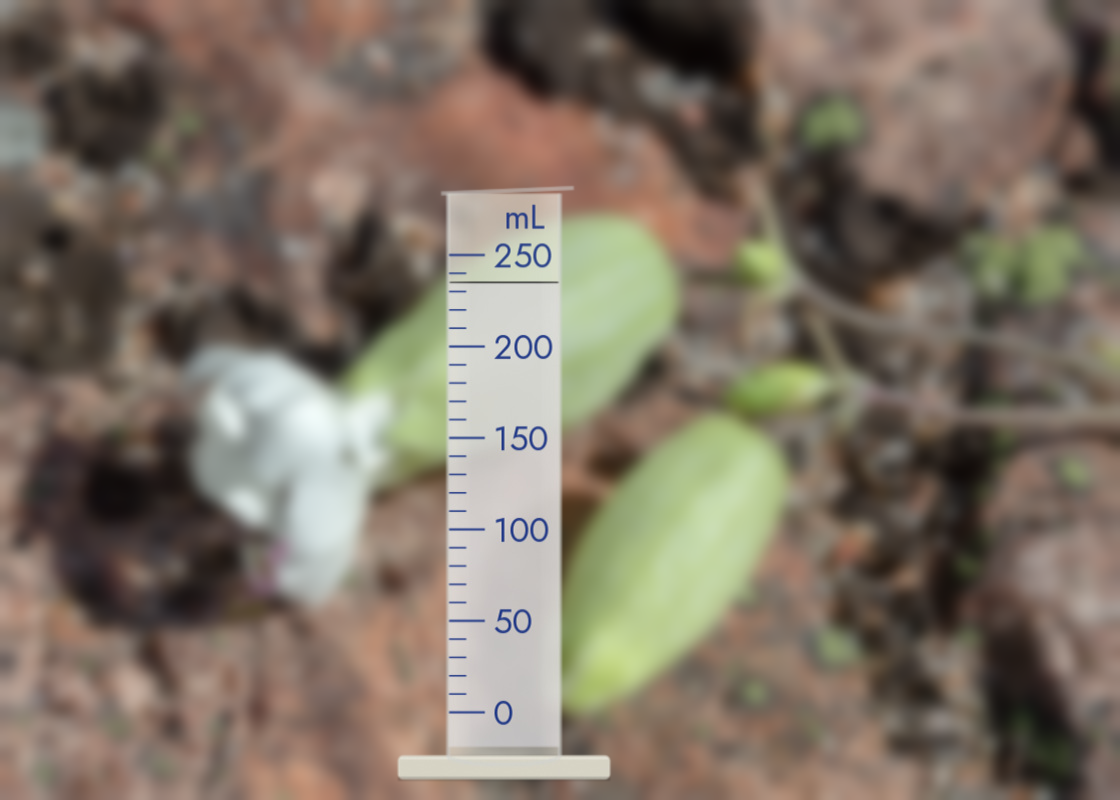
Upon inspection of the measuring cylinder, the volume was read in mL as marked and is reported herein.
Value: 235 mL
